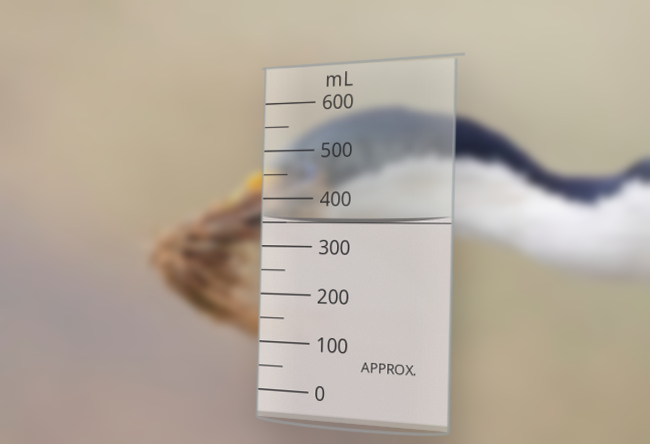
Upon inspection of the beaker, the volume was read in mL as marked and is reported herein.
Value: 350 mL
